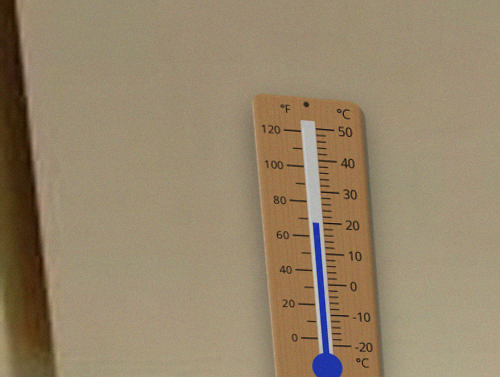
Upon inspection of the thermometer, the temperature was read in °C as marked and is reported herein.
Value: 20 °C
